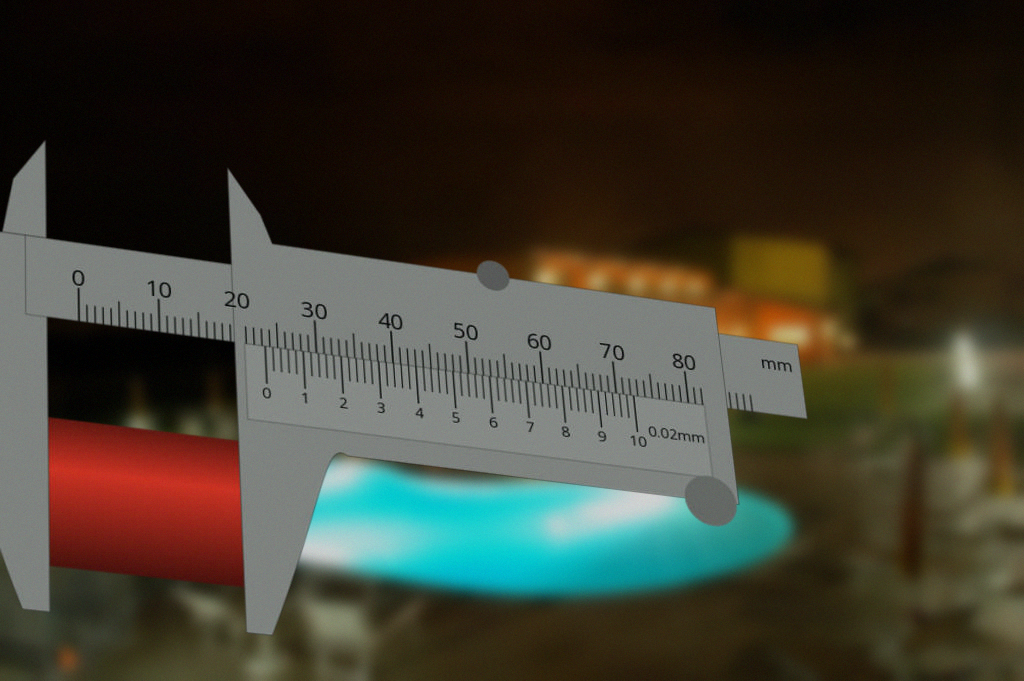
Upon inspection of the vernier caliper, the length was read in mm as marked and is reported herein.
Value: 23.4 mm
